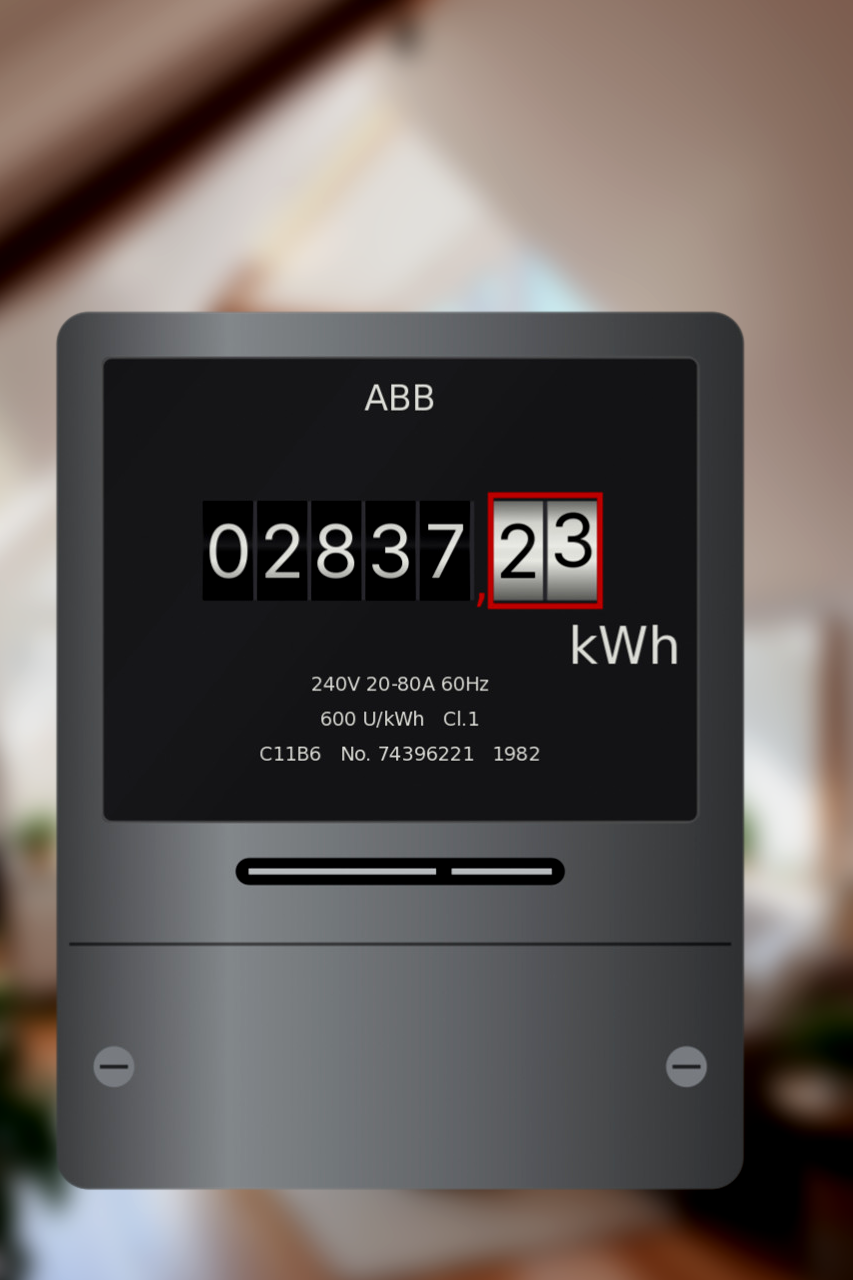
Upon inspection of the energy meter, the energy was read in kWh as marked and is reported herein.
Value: 2837.23 kWh
